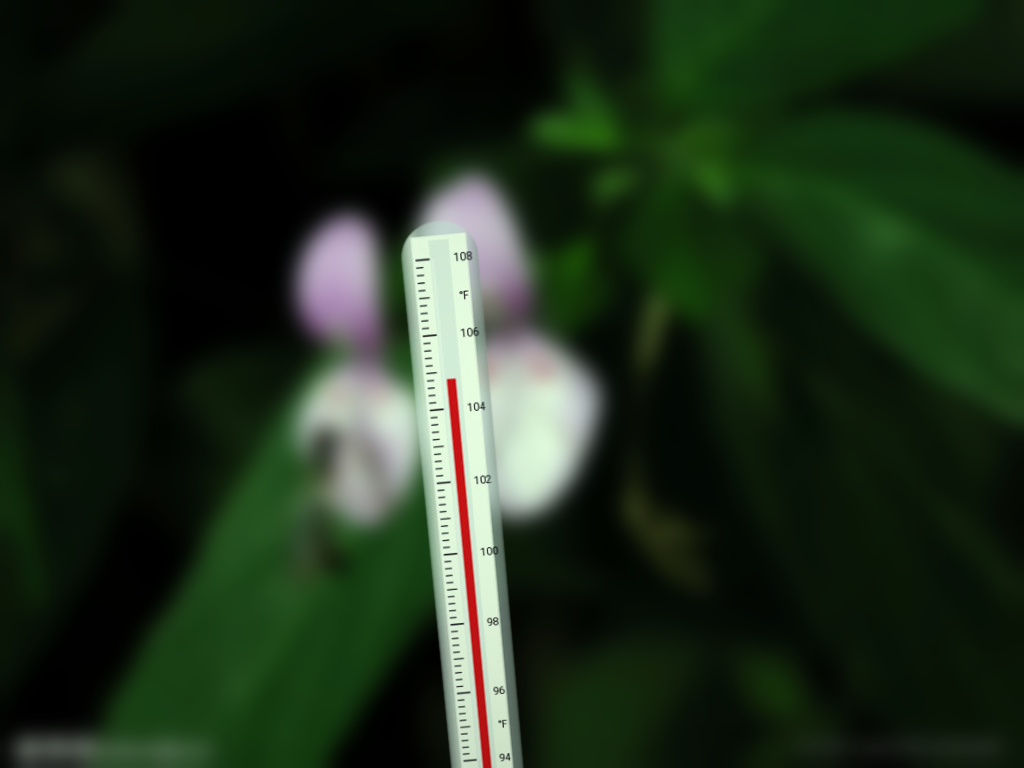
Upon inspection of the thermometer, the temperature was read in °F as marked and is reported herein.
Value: 104.8 °F
